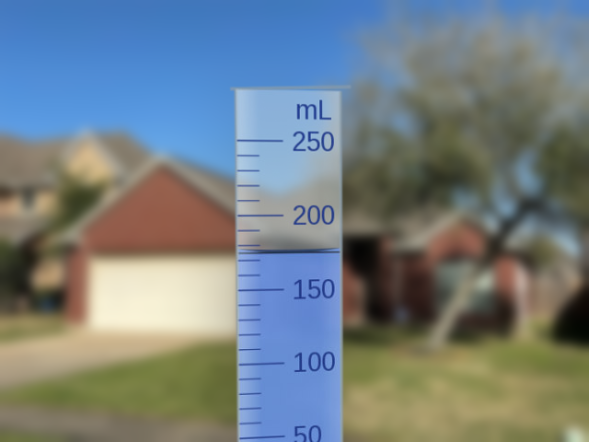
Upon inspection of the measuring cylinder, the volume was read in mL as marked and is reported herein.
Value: 175 mL
